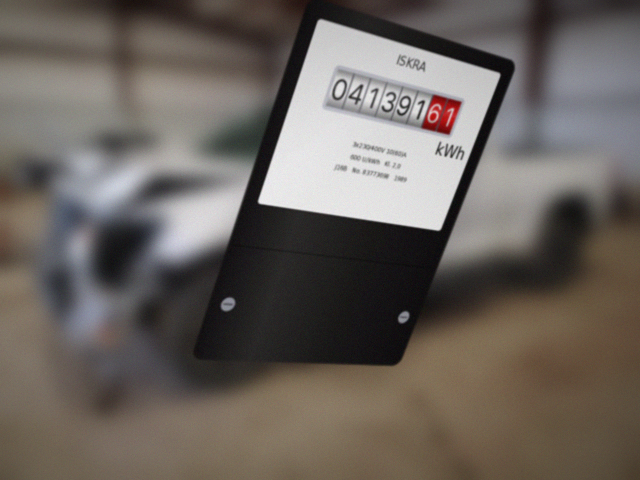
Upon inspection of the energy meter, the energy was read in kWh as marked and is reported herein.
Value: 41391.61 kWh
